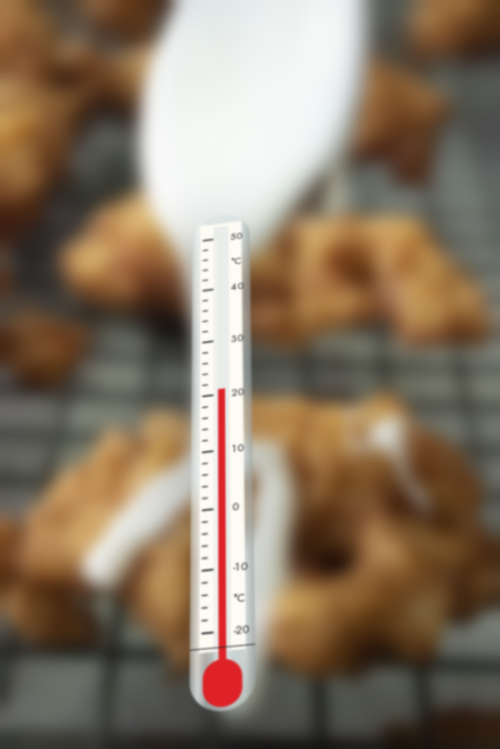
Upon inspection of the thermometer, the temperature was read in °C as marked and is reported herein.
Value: 21 °C
